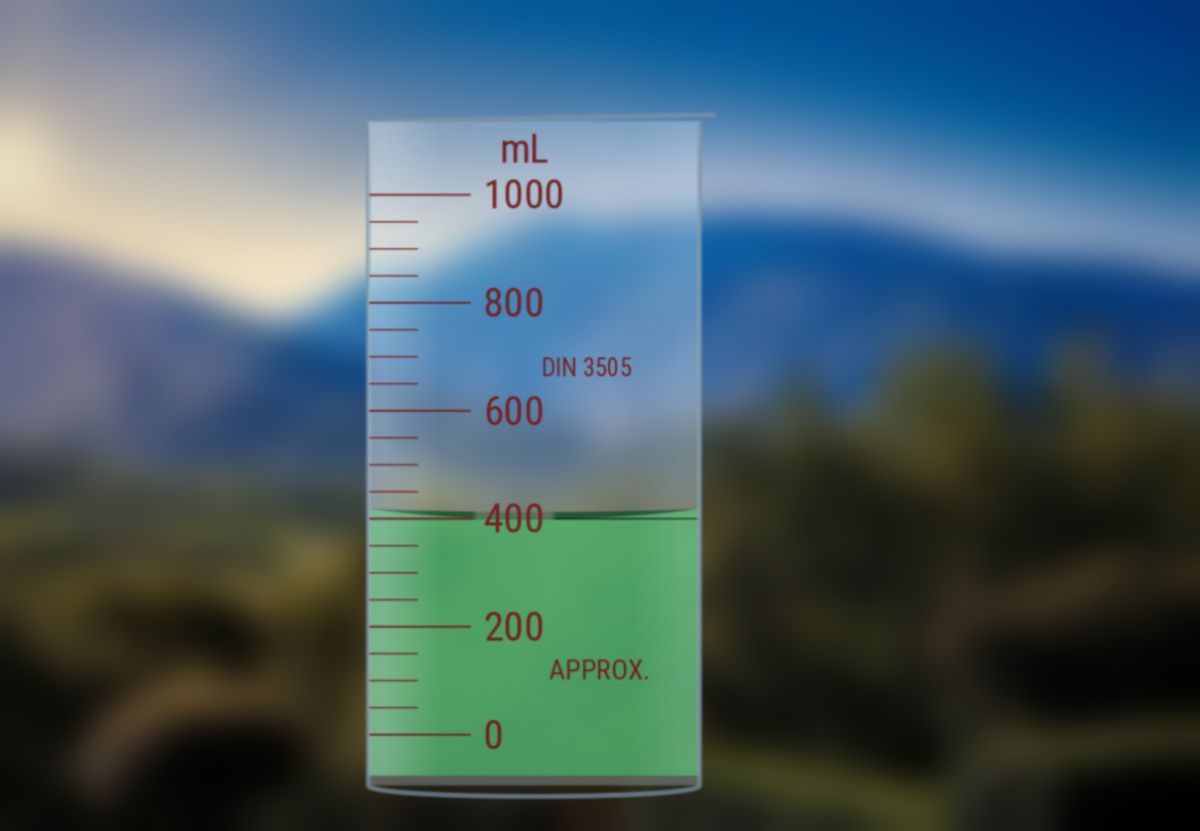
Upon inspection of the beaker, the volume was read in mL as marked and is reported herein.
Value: 400 mL
